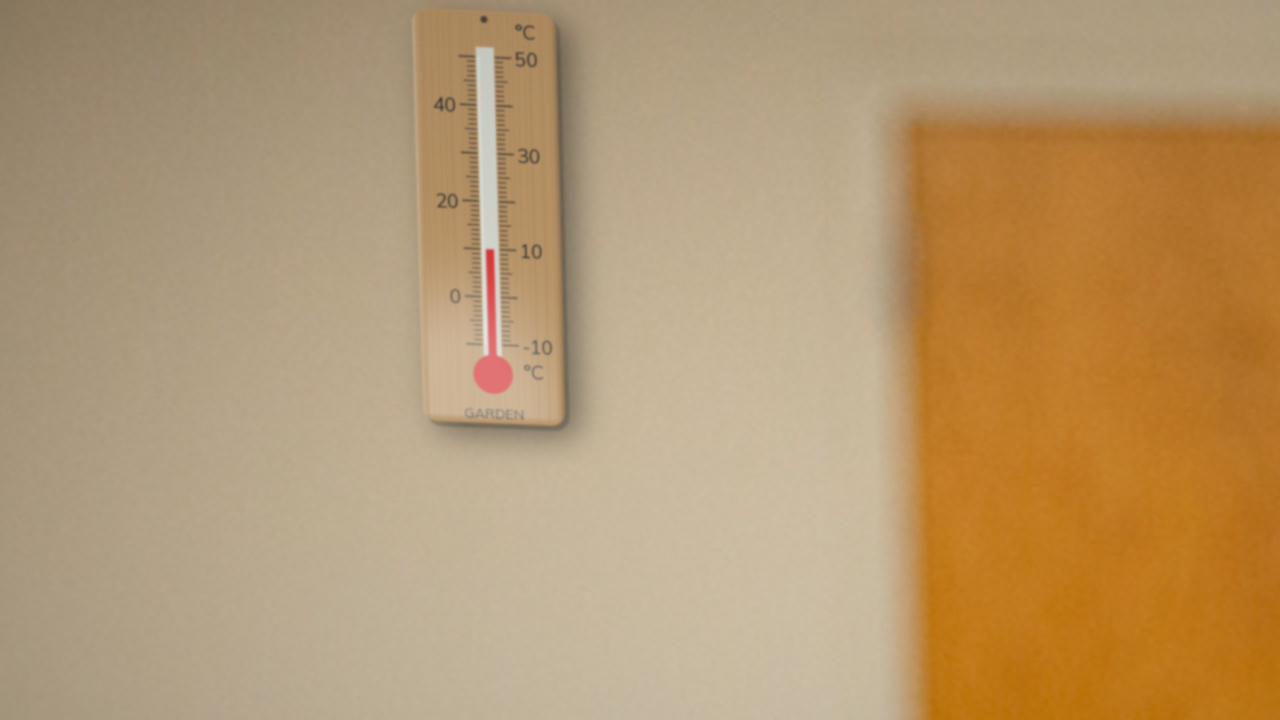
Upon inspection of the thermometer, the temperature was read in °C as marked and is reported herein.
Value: 10 °C
